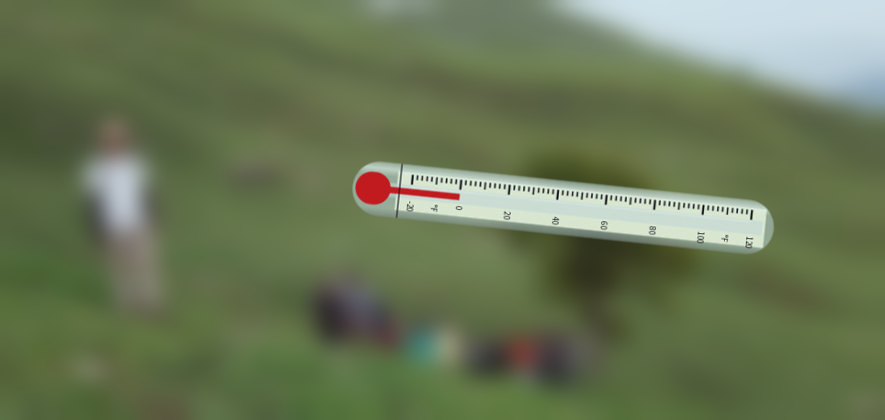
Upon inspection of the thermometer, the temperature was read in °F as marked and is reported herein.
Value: 0 °F
